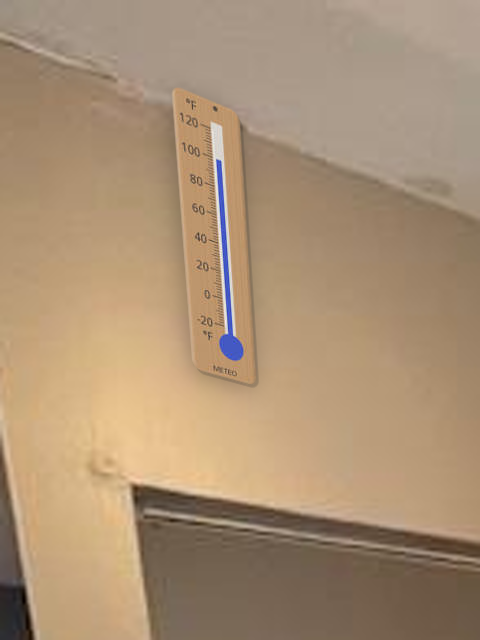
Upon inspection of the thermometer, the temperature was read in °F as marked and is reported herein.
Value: 100 °F
